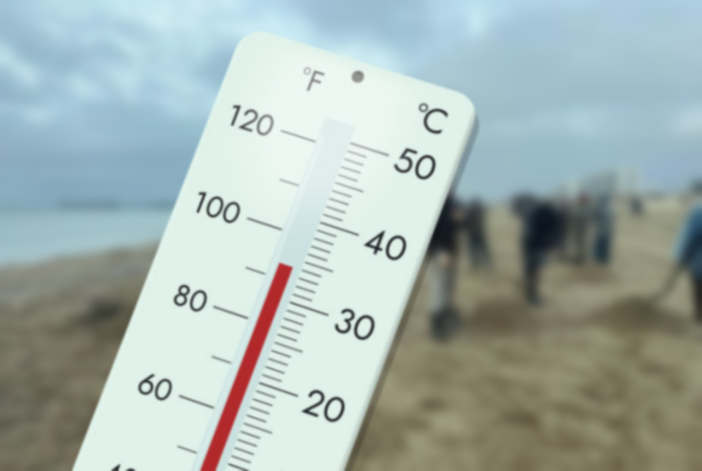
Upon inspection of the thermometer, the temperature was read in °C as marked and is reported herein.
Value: 34 °C
